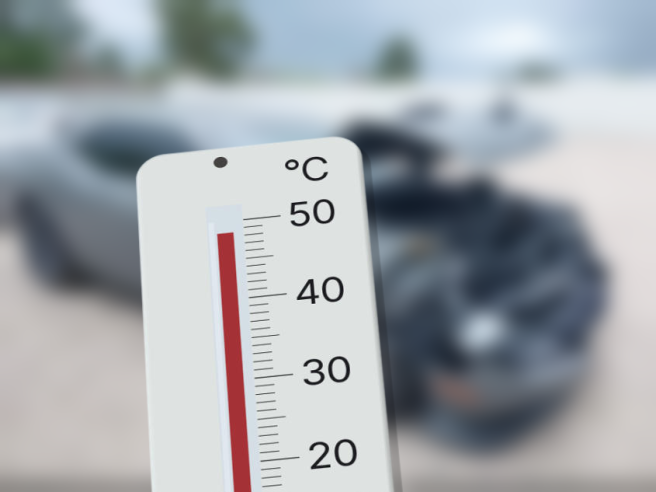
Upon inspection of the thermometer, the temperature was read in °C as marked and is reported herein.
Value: 48.5 °C
